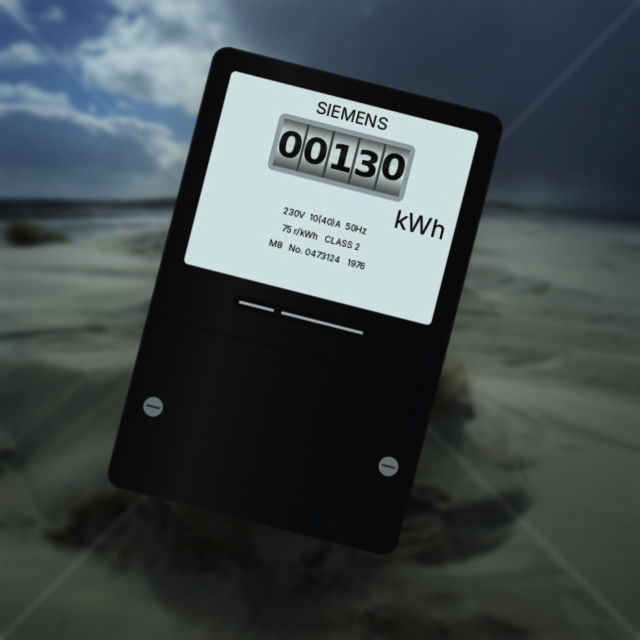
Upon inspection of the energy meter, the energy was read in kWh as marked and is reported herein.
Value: 130 kWh
